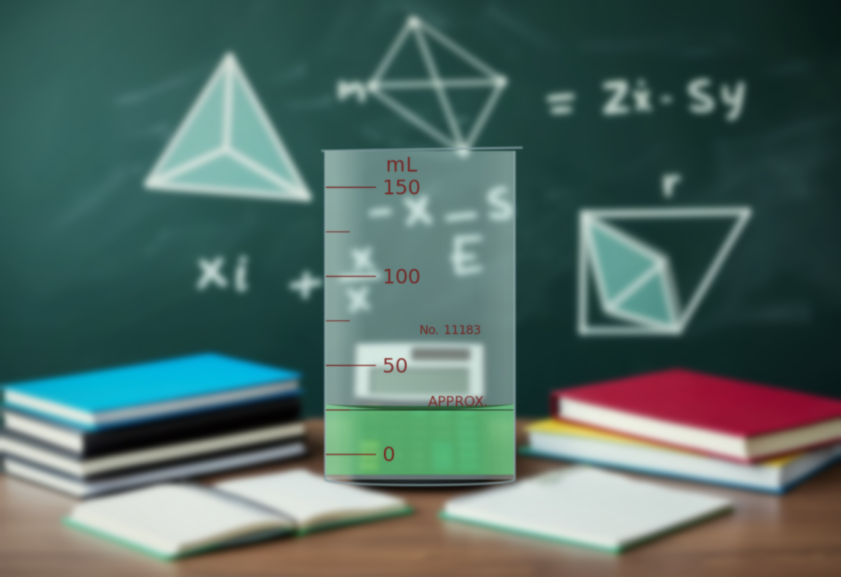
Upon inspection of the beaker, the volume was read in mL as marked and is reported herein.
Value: 25 mL
